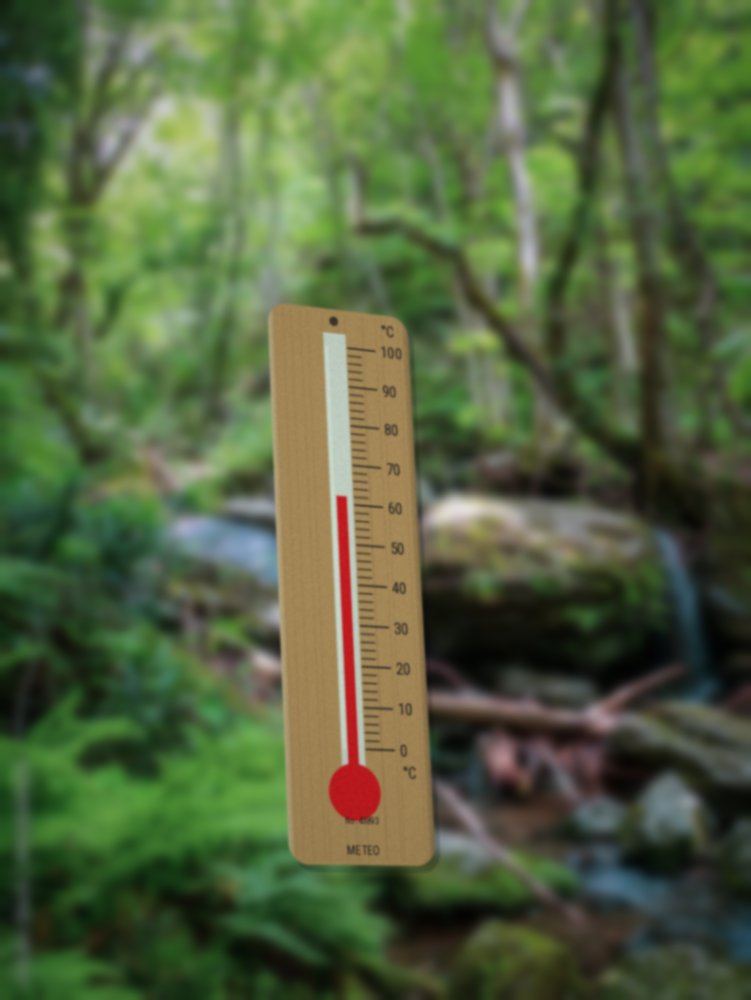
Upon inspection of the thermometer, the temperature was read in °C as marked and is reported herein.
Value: 62 °C
